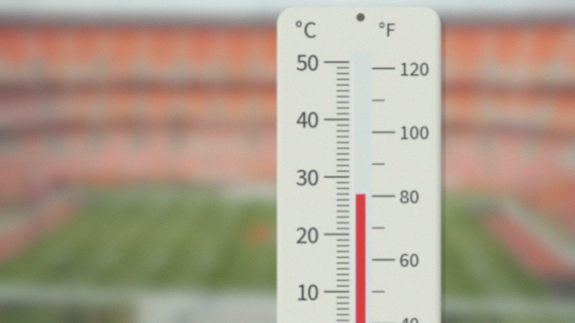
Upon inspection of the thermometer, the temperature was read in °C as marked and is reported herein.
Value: 27 °C
